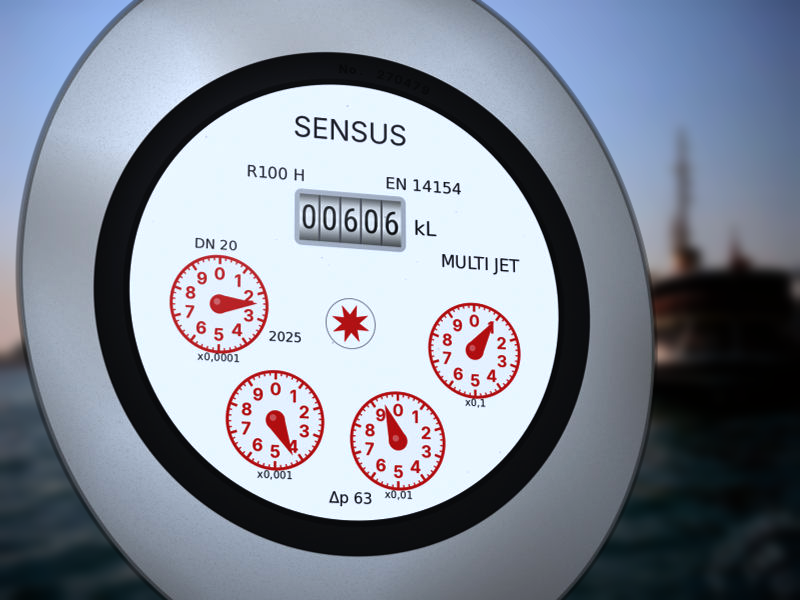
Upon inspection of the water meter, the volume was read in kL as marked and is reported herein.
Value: 606.0942 kL
